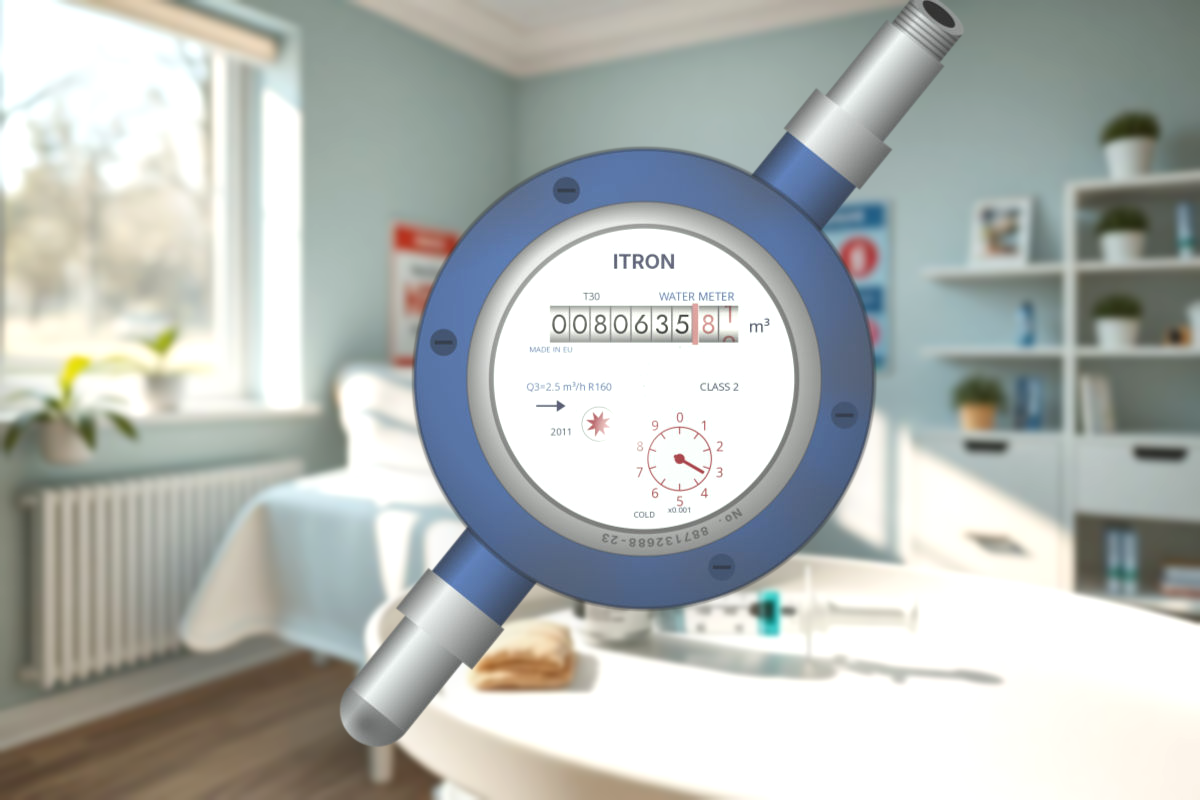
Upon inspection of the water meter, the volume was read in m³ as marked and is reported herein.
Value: 80635.813 m³
